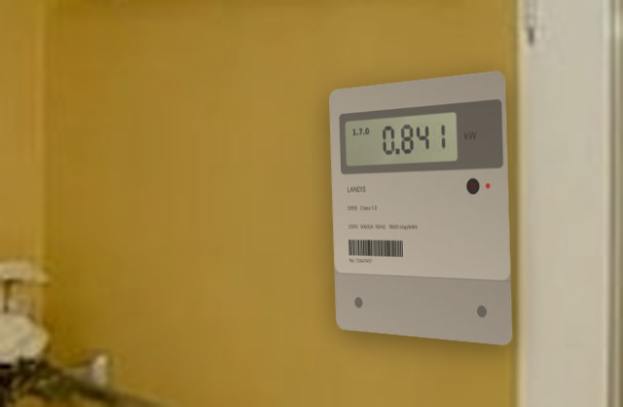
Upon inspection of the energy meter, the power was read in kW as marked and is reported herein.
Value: 0.841 kW
